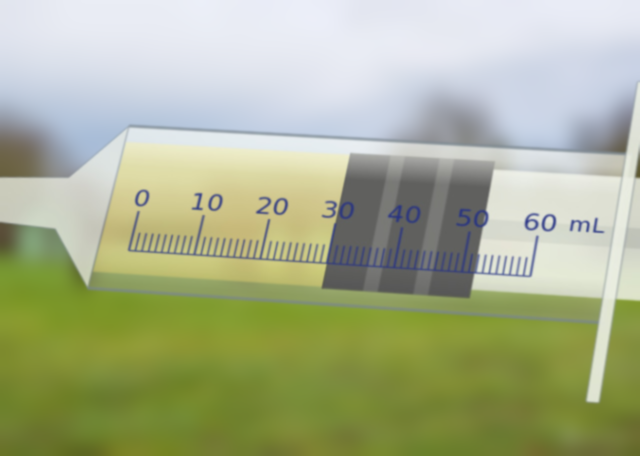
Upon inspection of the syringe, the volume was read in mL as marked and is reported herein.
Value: 30 mL
